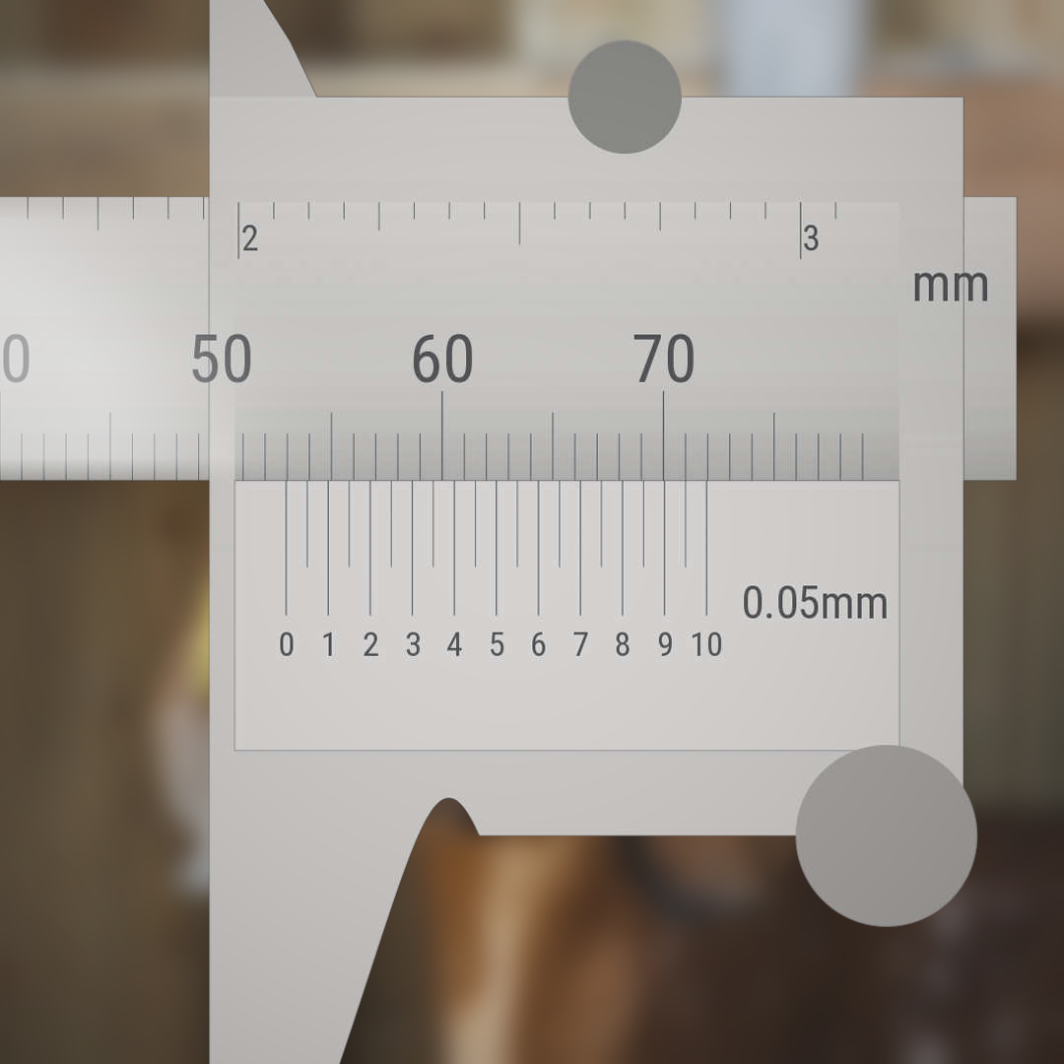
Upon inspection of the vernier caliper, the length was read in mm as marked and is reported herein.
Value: 52.95 mm
